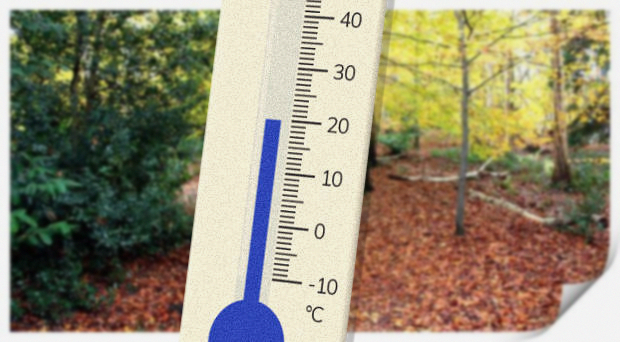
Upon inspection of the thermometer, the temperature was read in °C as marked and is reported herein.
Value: 20 °C
